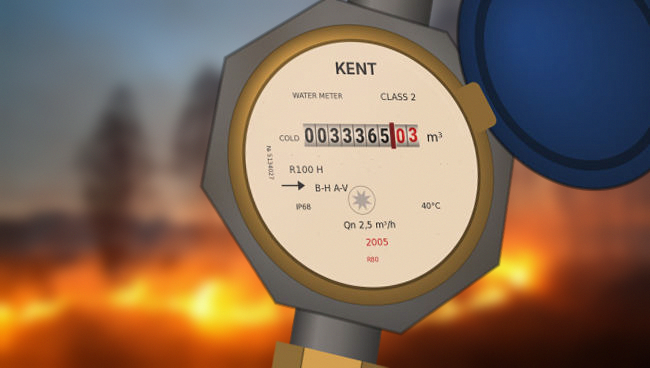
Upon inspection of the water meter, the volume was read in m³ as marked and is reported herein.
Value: 33365.03 m³
